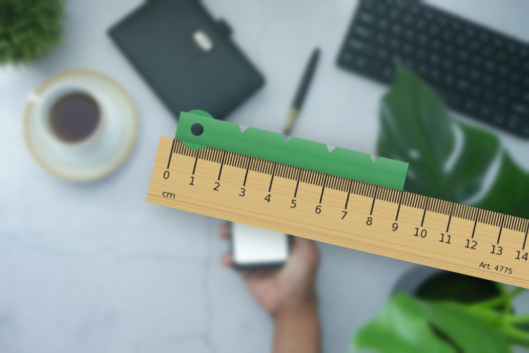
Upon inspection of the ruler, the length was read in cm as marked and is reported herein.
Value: 9 cm
